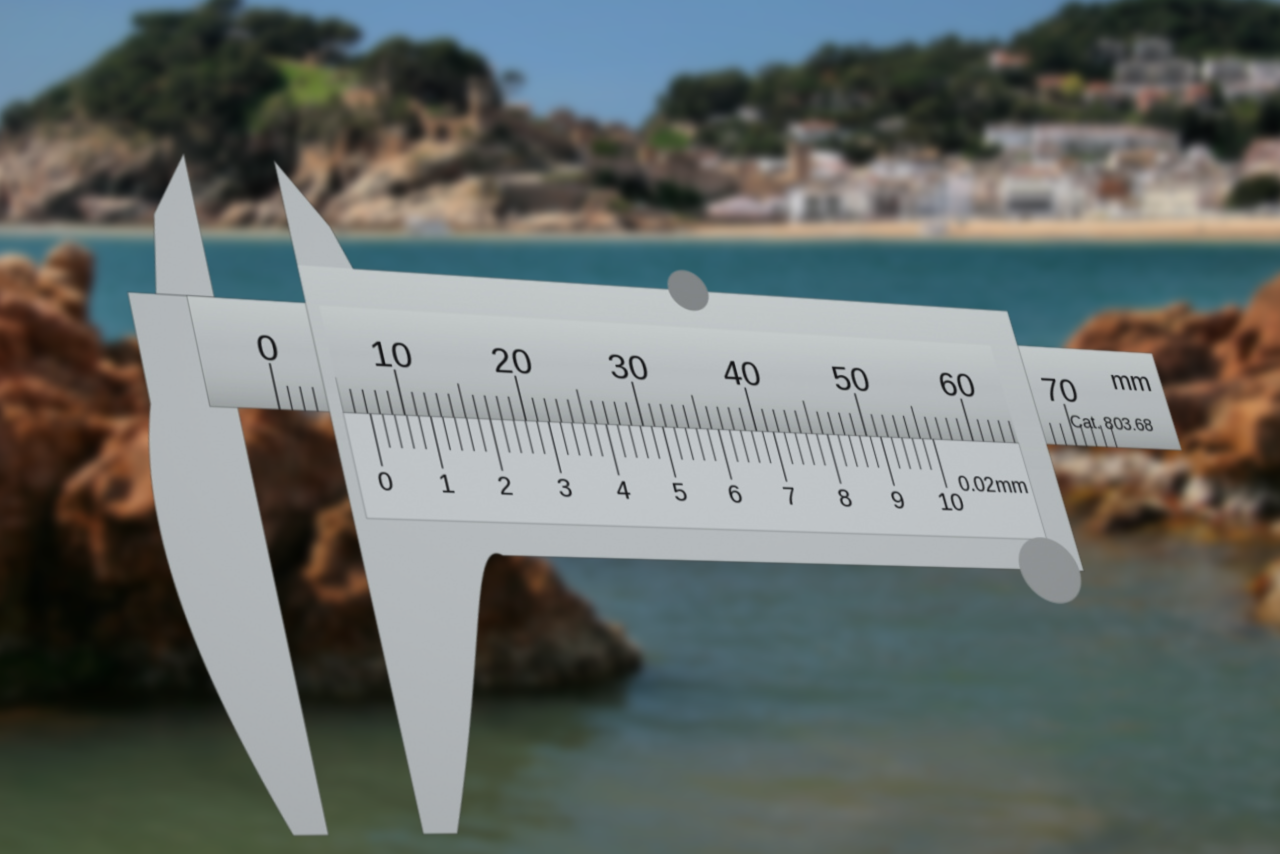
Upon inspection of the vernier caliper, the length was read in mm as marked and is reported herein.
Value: 7.2 mm
